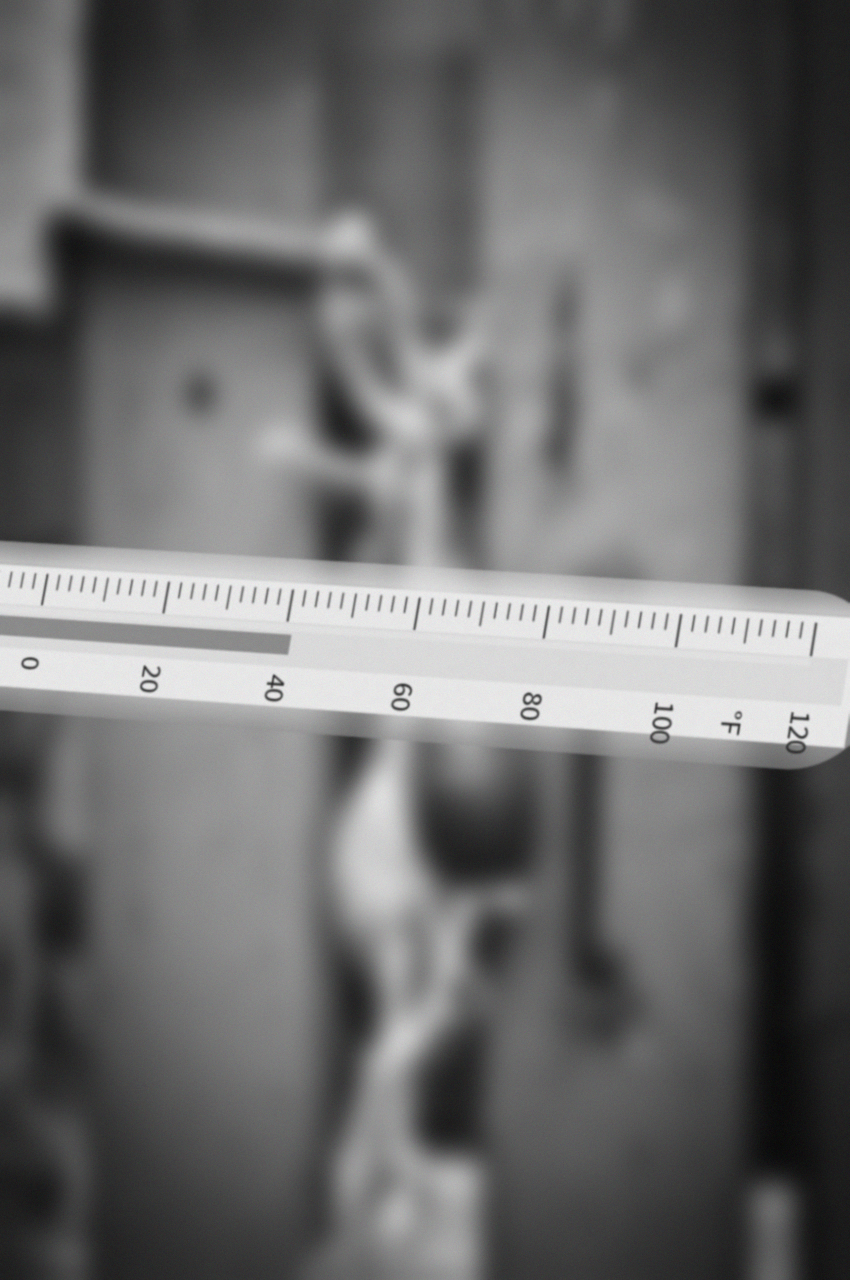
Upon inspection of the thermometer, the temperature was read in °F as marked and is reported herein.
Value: 41 °F
